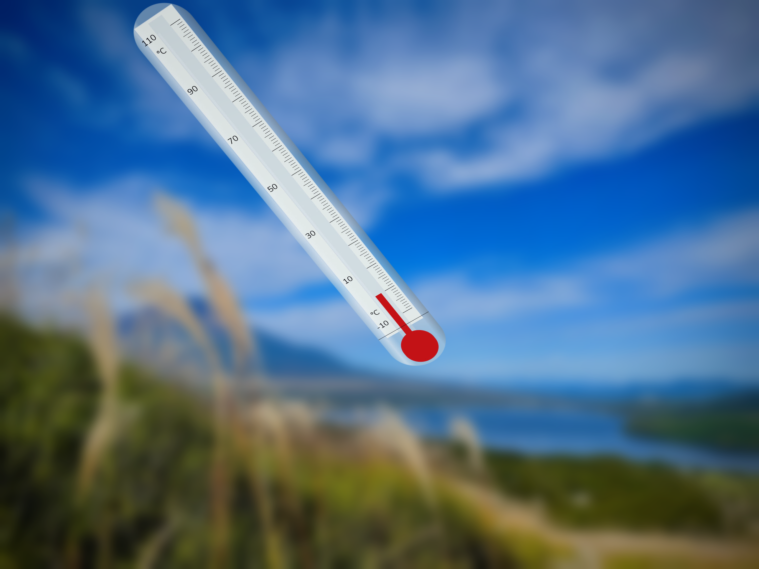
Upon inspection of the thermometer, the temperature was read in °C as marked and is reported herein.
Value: 0 °C
